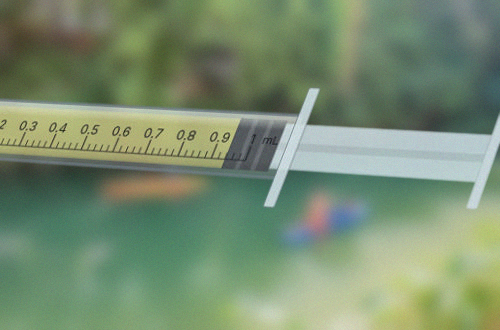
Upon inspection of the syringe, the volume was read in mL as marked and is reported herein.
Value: 0.94 mL
